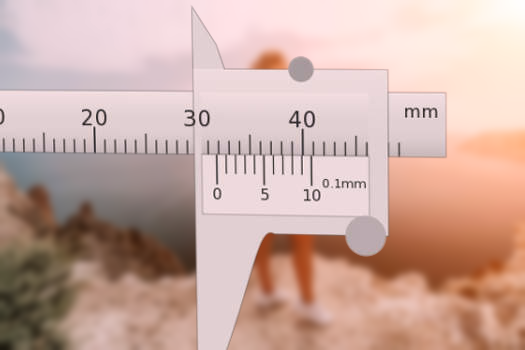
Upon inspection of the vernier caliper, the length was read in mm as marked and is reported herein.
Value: 31.8 mm
